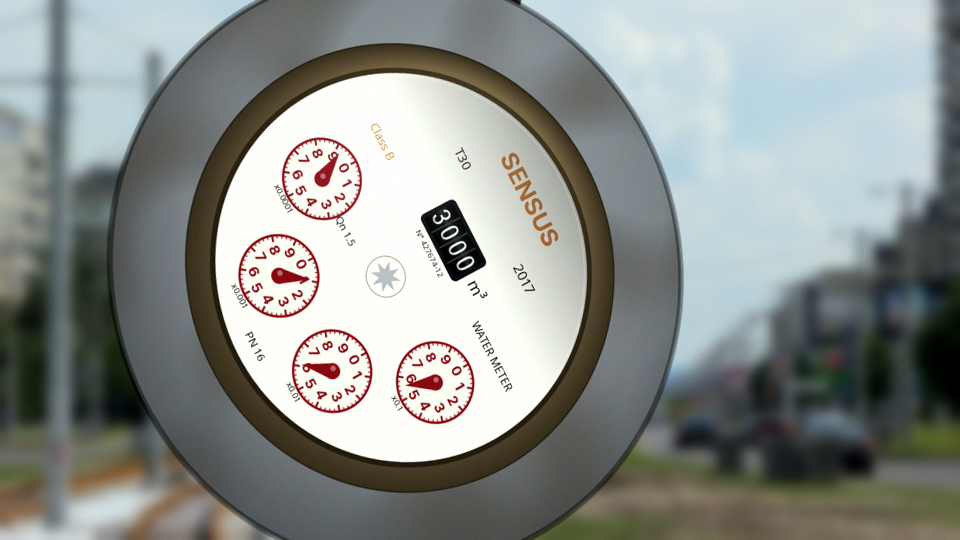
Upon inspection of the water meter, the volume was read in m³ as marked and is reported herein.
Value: 3000.5609 m³
